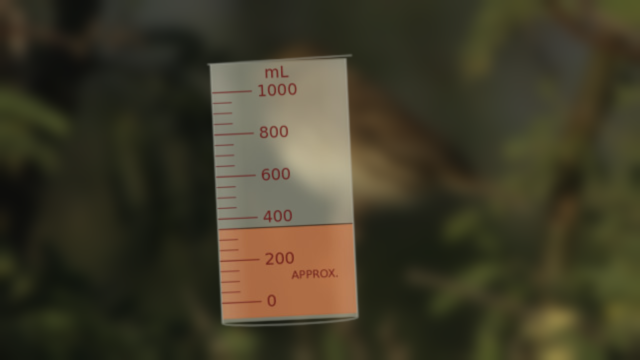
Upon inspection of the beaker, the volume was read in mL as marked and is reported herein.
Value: 350 mL
